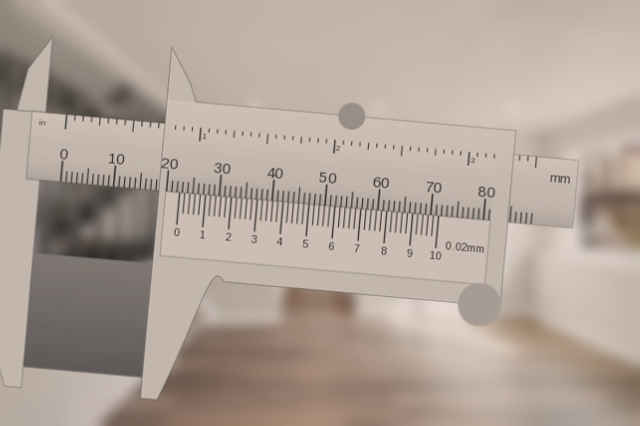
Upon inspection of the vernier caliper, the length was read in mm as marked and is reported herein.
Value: 22.5 mm
